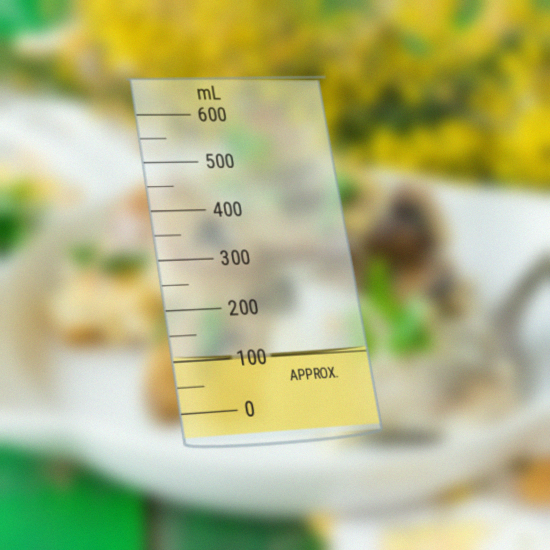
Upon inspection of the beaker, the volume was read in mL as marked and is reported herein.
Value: 100 mL
